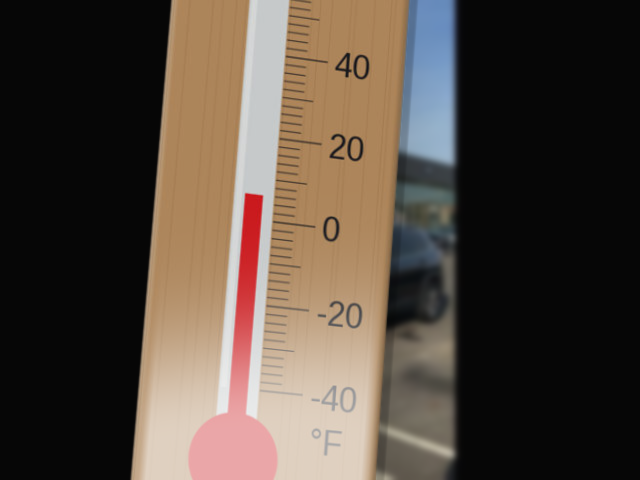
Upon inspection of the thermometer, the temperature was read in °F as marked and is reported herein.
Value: 6 °F
